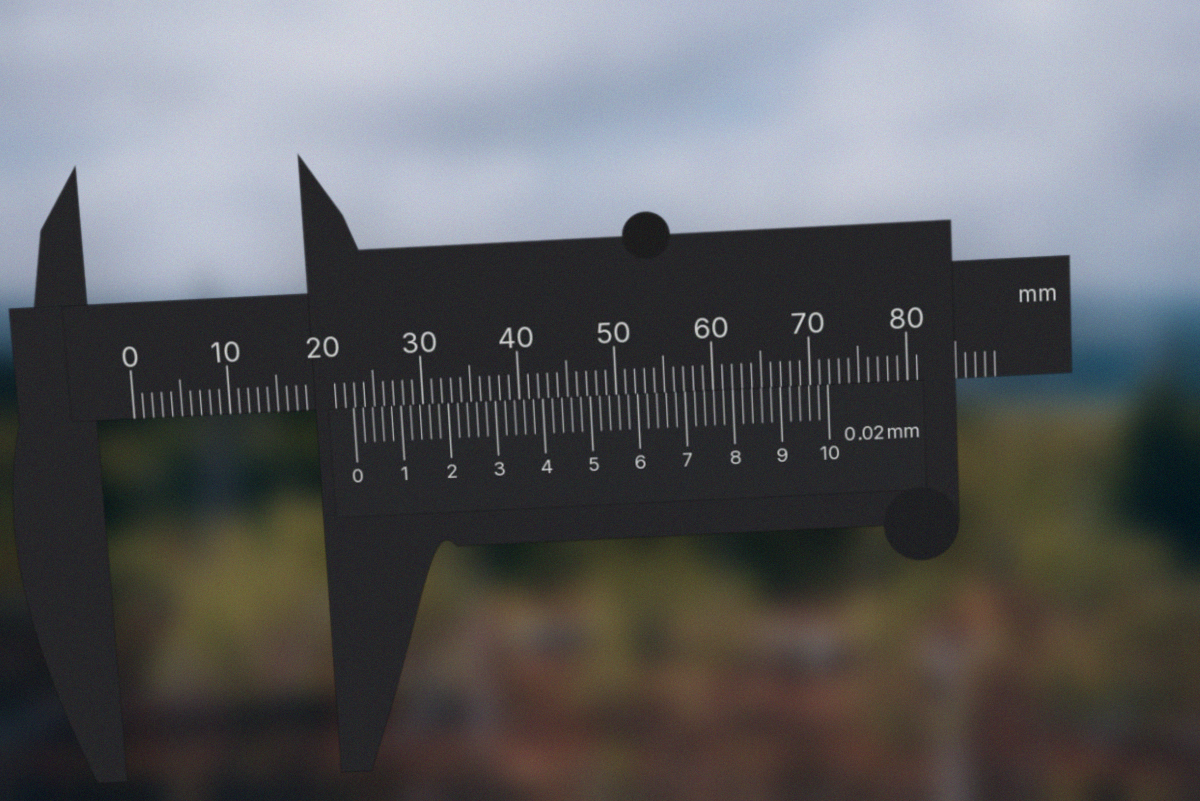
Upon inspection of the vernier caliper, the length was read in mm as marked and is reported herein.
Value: 22.8 mm
